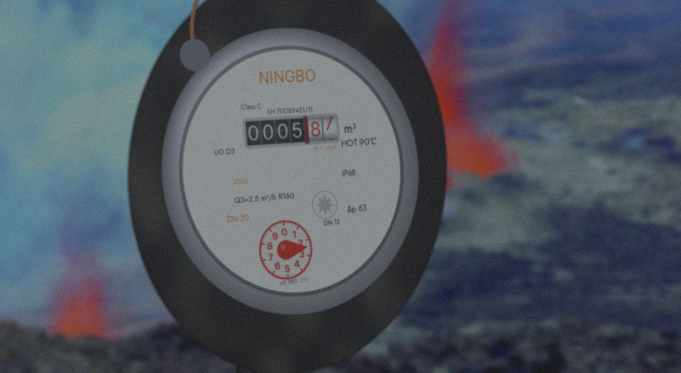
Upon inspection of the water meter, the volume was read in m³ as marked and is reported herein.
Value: 5.872 m³
